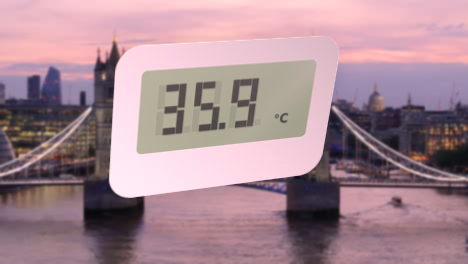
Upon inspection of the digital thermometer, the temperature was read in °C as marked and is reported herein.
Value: 35.9 °C
